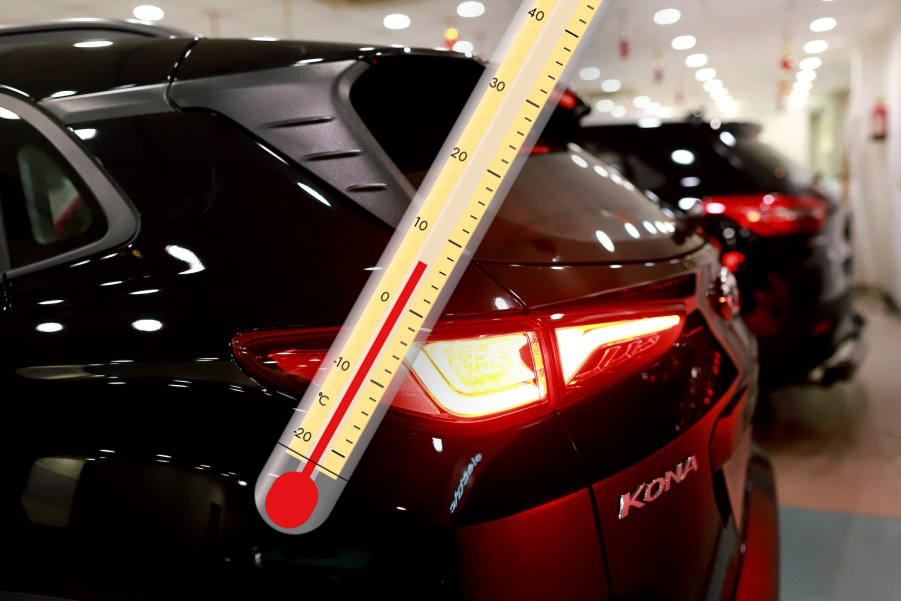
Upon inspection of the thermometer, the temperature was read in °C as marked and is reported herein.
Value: 6 °C
